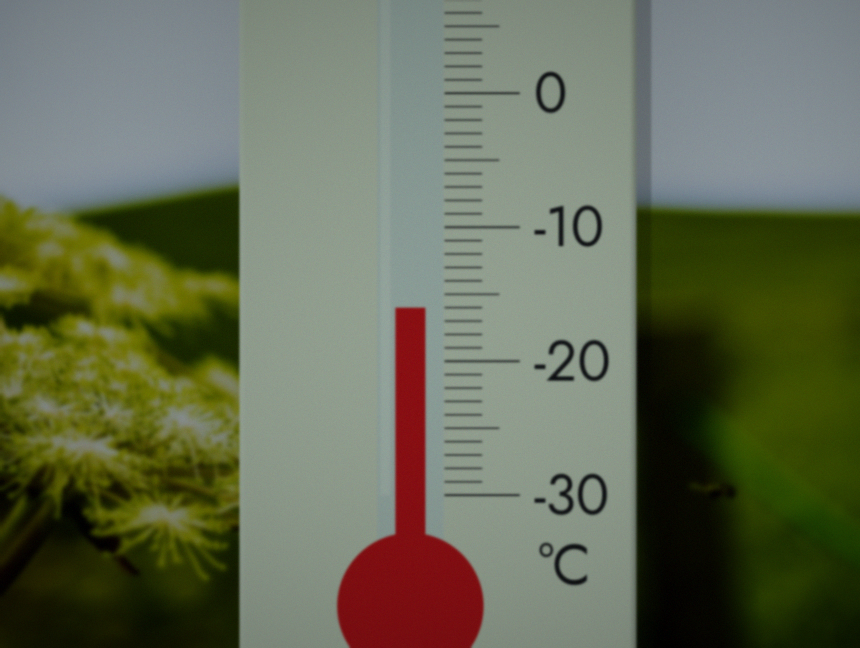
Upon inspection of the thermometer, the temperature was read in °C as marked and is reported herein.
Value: -16 °C
